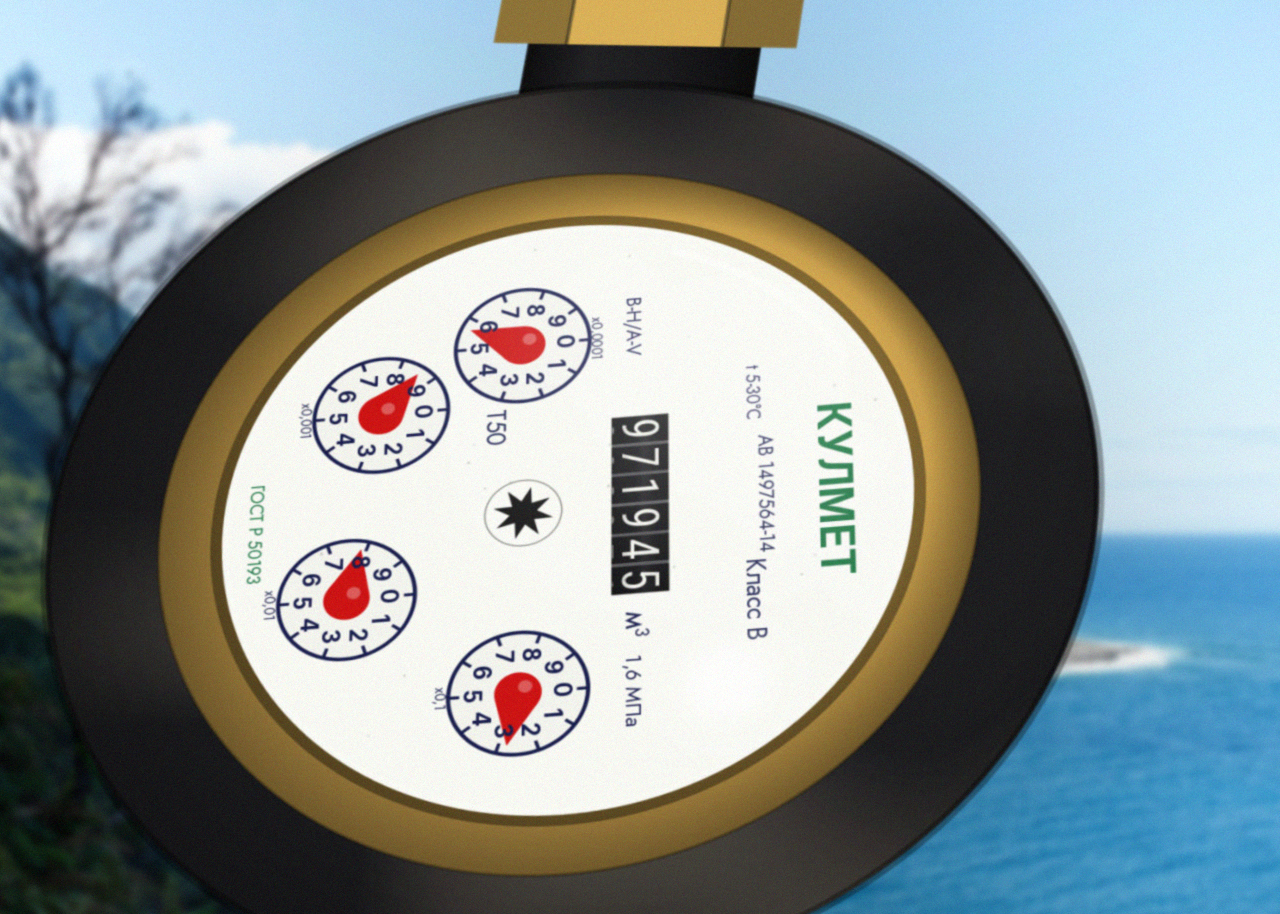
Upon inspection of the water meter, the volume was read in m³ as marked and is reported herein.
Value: 971945.2785 m³
